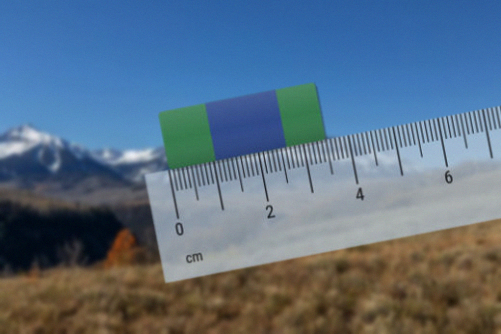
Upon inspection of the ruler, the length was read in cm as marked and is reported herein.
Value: 3.5 cm
